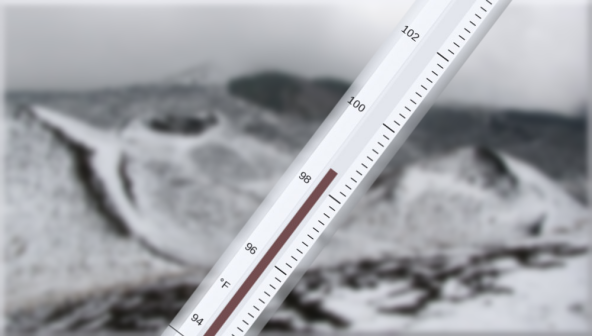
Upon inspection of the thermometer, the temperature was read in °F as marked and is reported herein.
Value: 98.5 °F
